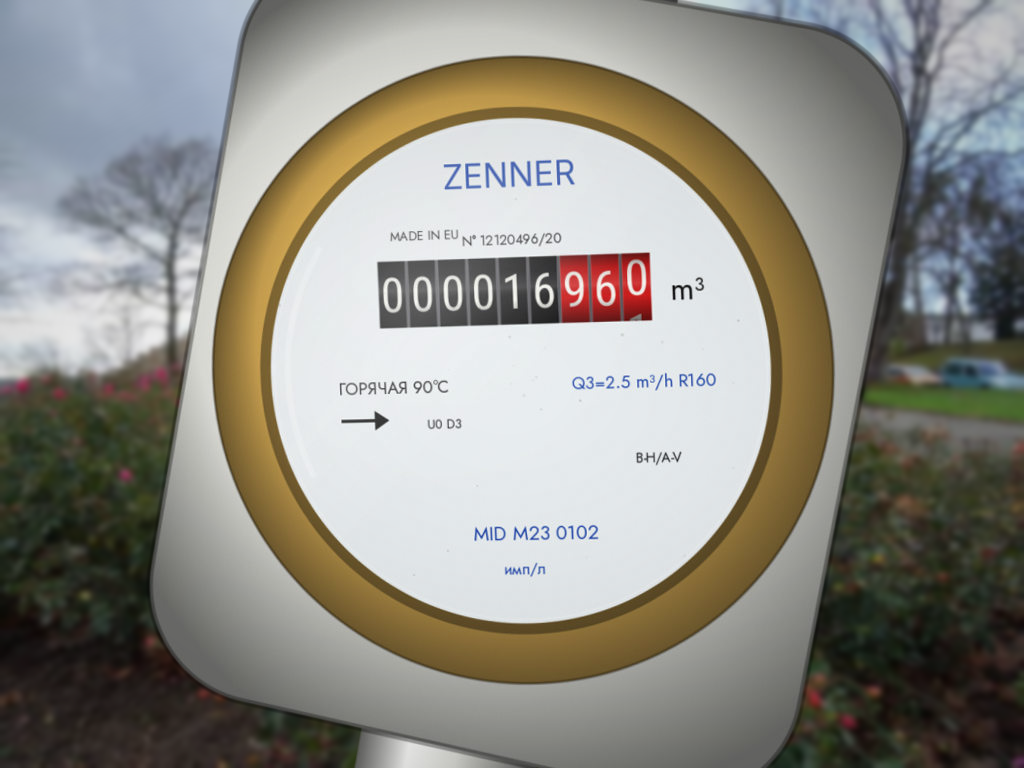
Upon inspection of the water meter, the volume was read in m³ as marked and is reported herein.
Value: 16.960 m³
